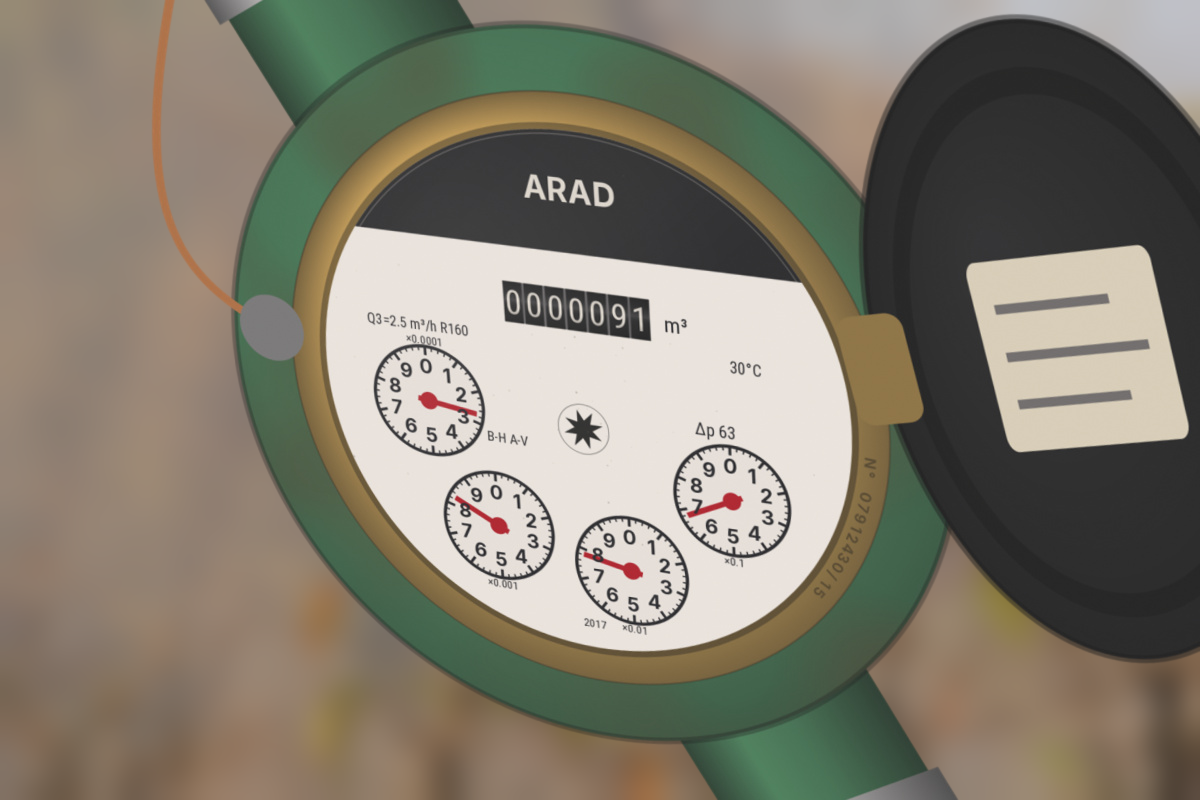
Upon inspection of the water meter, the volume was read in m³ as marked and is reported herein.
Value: 91.6782 m³
